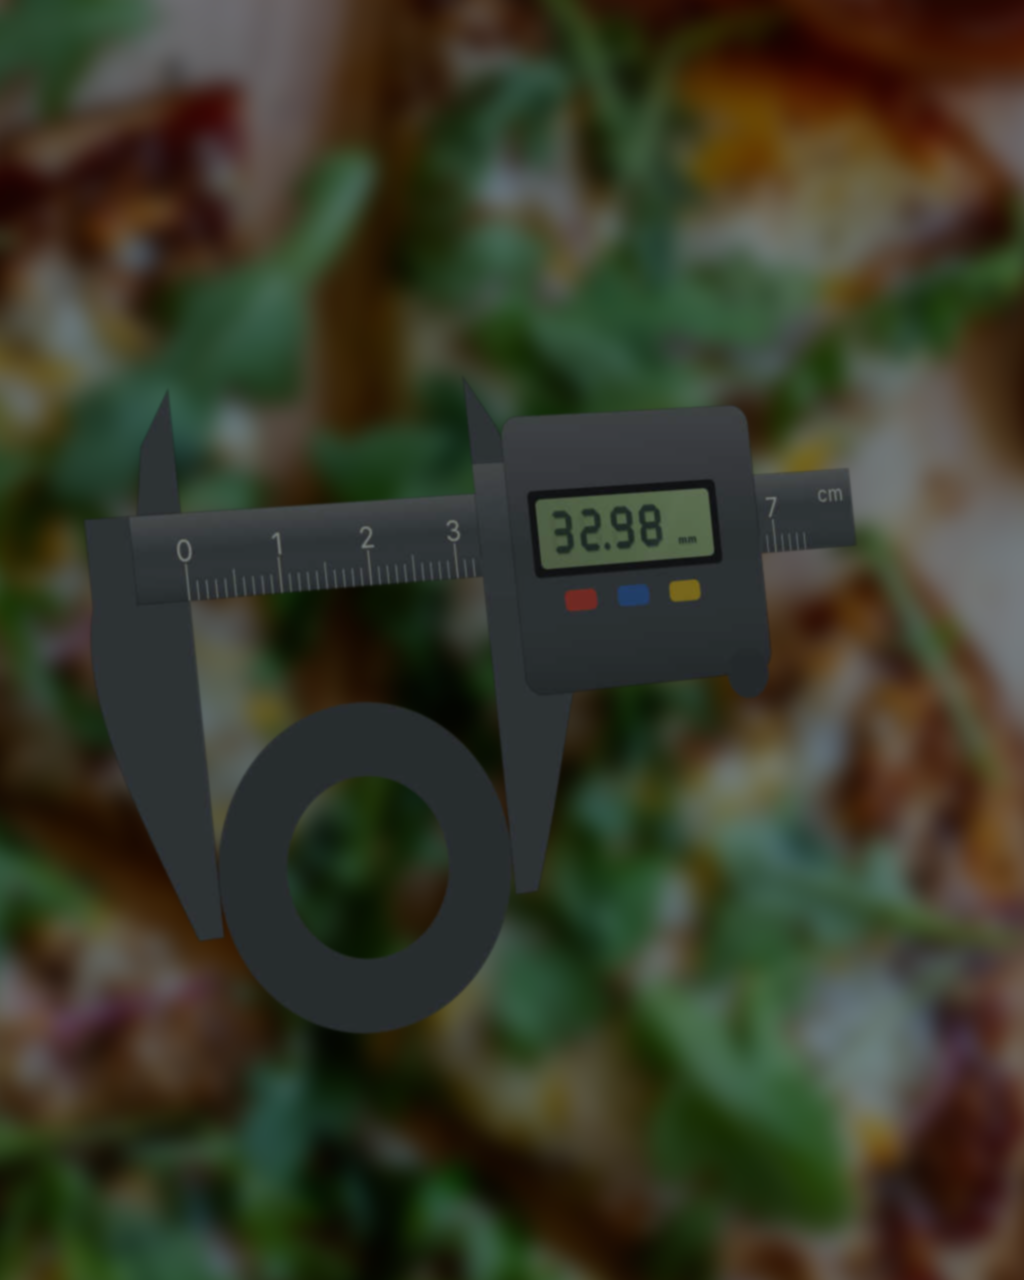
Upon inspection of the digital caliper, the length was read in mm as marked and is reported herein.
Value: 32.98 mm
